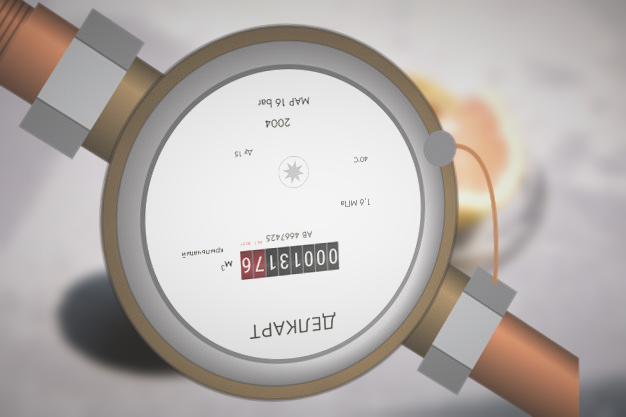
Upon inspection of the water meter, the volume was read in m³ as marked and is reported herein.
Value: 131.76 m³
